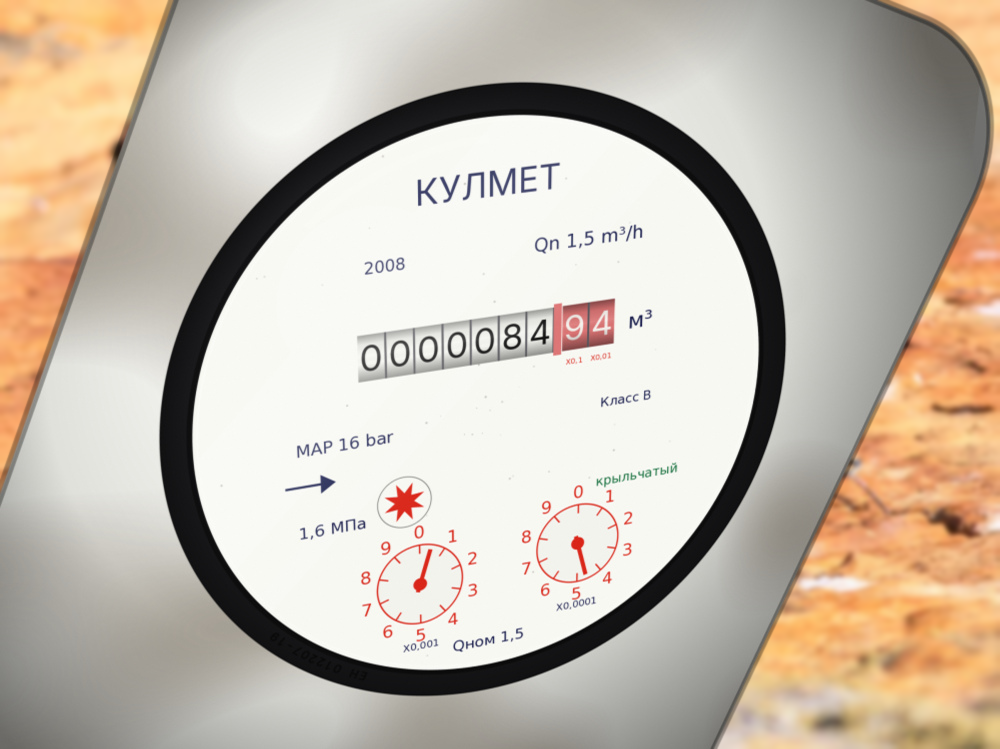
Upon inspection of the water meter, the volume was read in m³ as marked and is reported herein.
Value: 84.9404 m³
